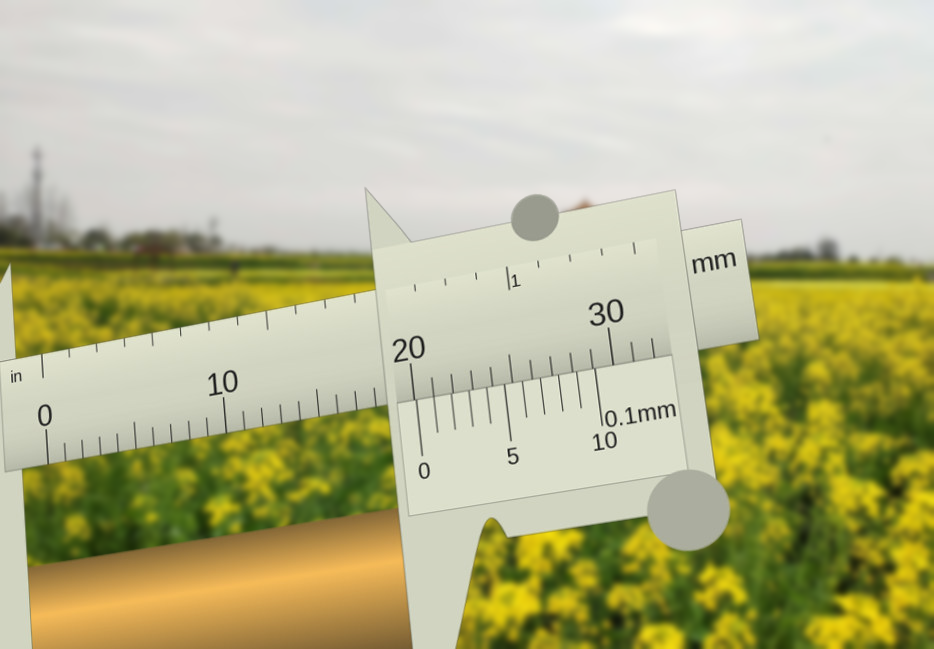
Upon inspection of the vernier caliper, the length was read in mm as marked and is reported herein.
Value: 20.1 mm
